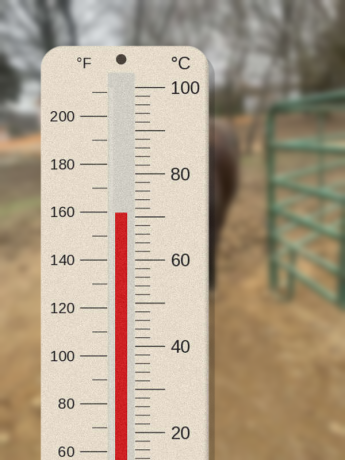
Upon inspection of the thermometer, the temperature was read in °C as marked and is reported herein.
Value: 71 °C
